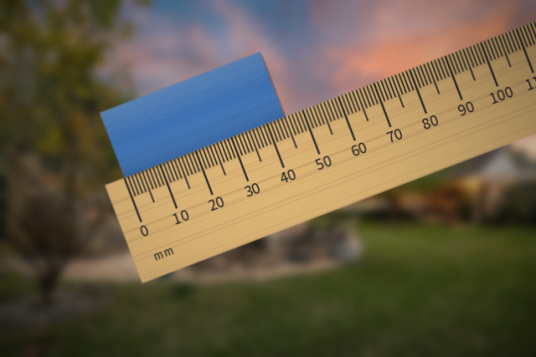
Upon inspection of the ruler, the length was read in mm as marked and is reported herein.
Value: 45 mm
